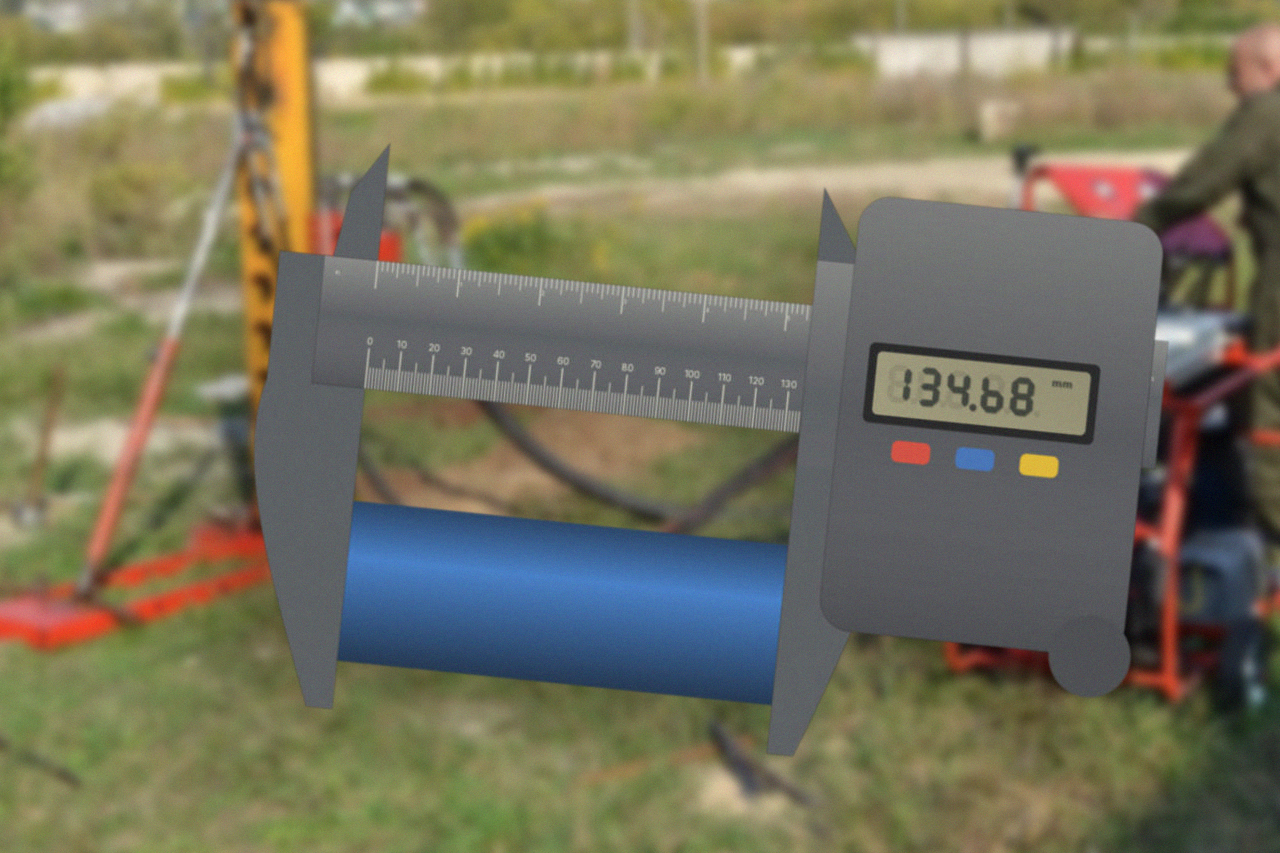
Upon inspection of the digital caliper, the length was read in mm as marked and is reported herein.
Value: 134.68 mm
